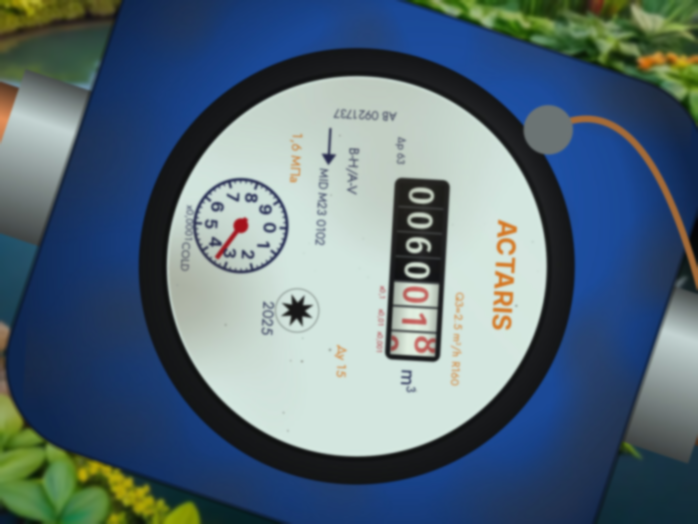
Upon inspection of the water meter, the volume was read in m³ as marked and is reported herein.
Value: 60.0183 m³
